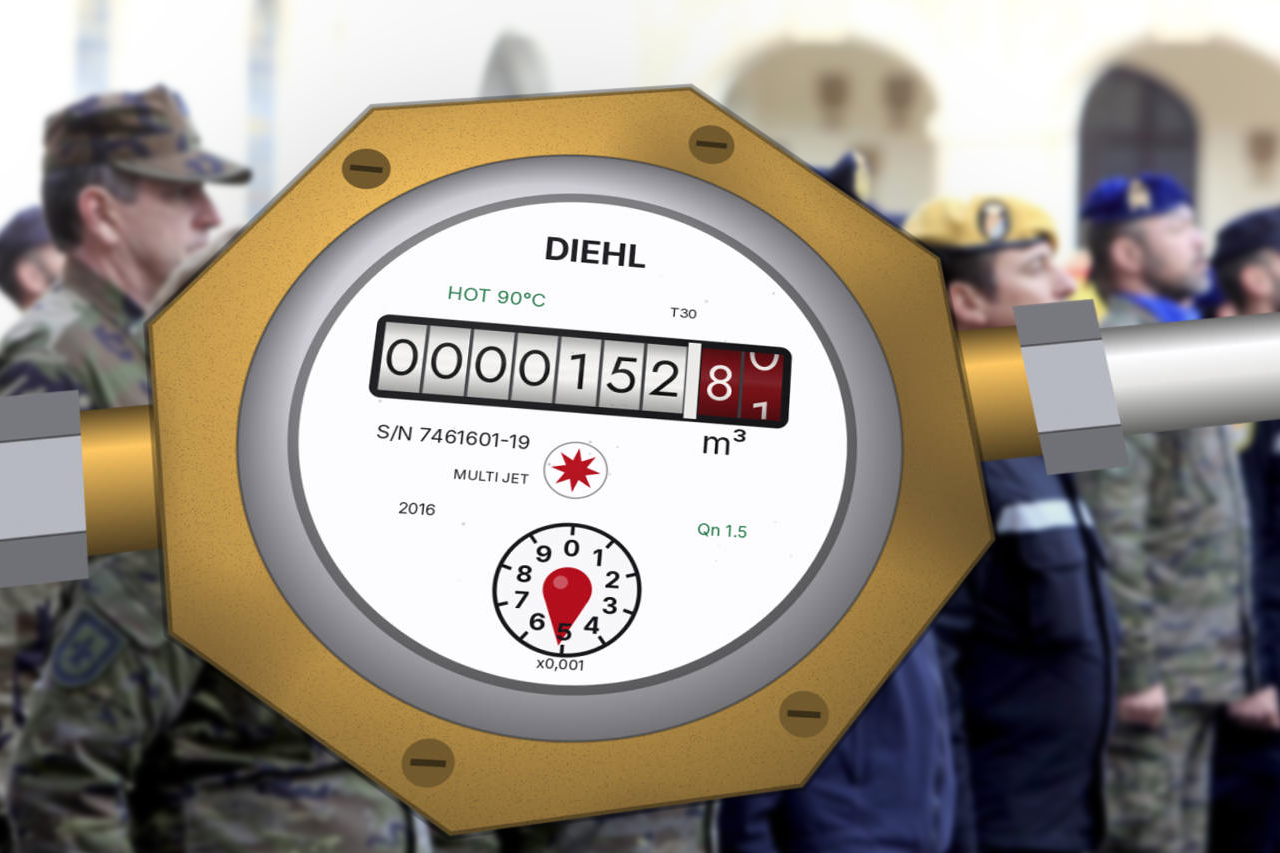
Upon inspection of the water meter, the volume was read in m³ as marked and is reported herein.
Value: 152.805 m³
